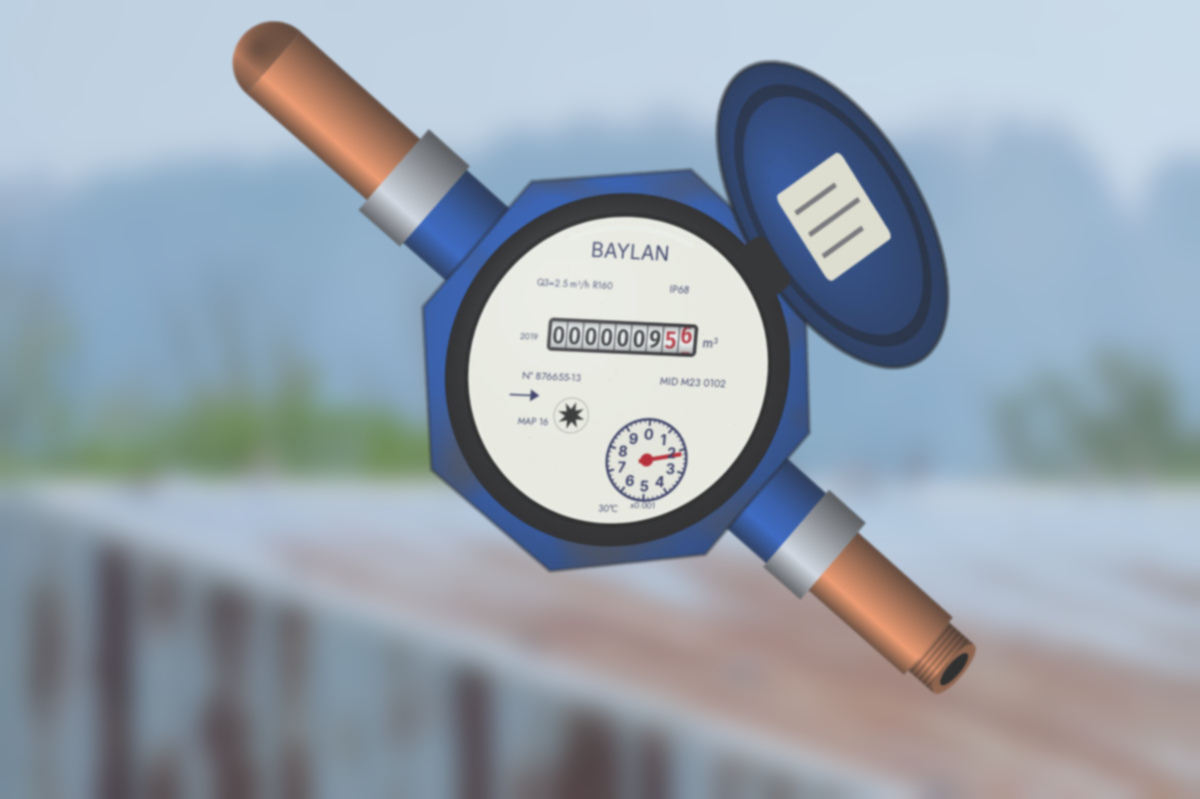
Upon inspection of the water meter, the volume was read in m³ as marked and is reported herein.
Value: 9.562 m³
